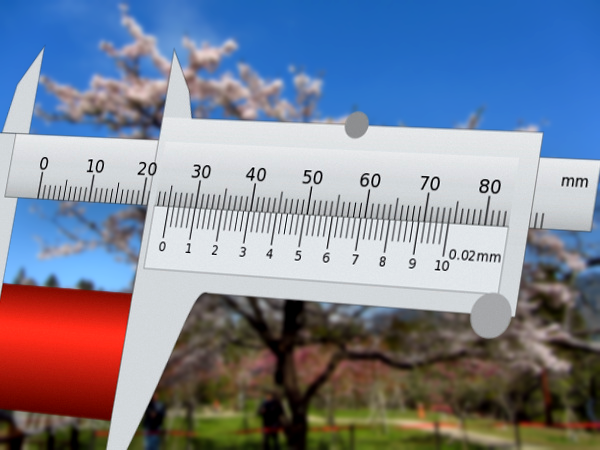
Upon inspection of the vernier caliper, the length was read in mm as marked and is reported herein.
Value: 25.0 mm
